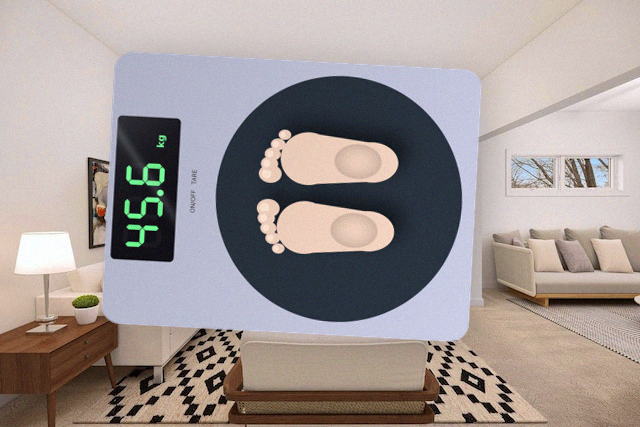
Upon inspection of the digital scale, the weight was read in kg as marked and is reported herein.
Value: 45.6 kg
